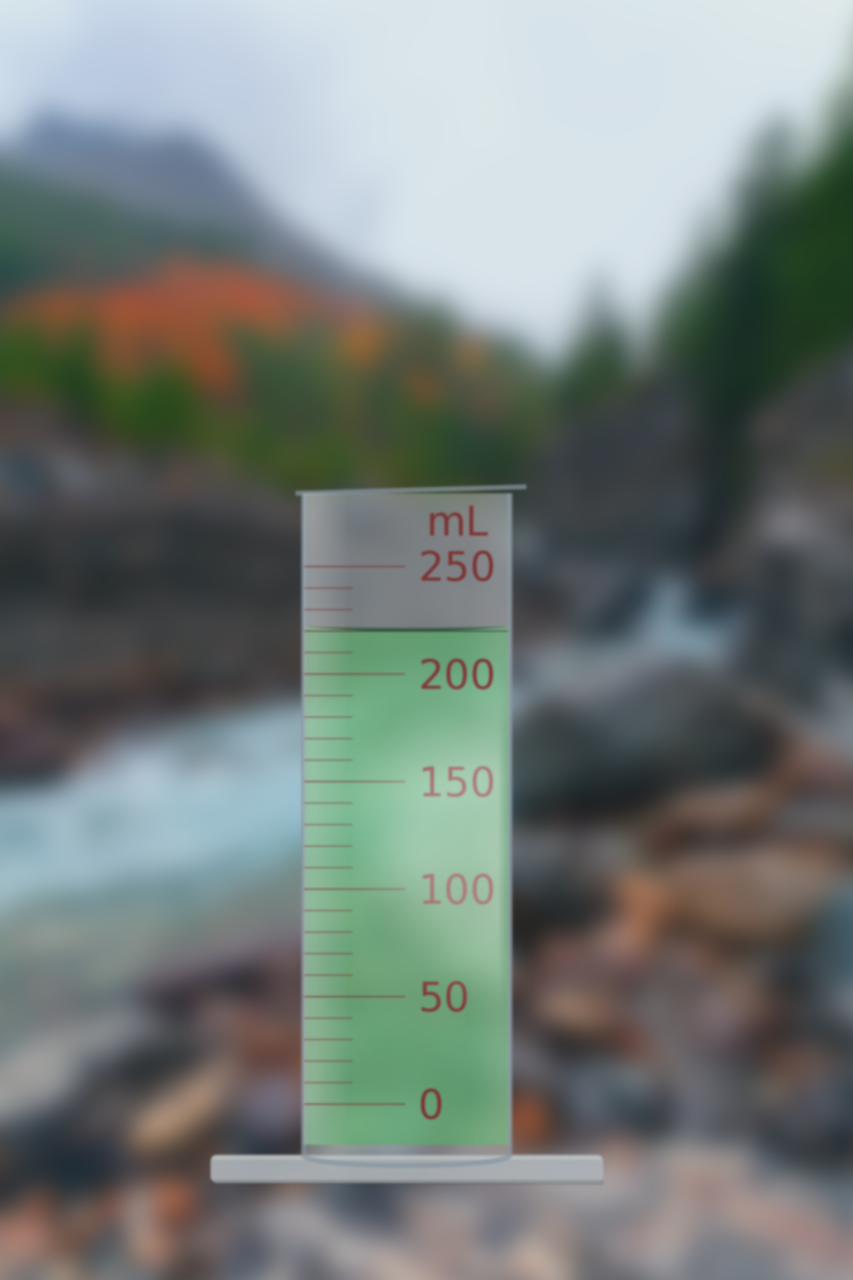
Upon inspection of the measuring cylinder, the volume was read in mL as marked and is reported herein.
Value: 220 mL
